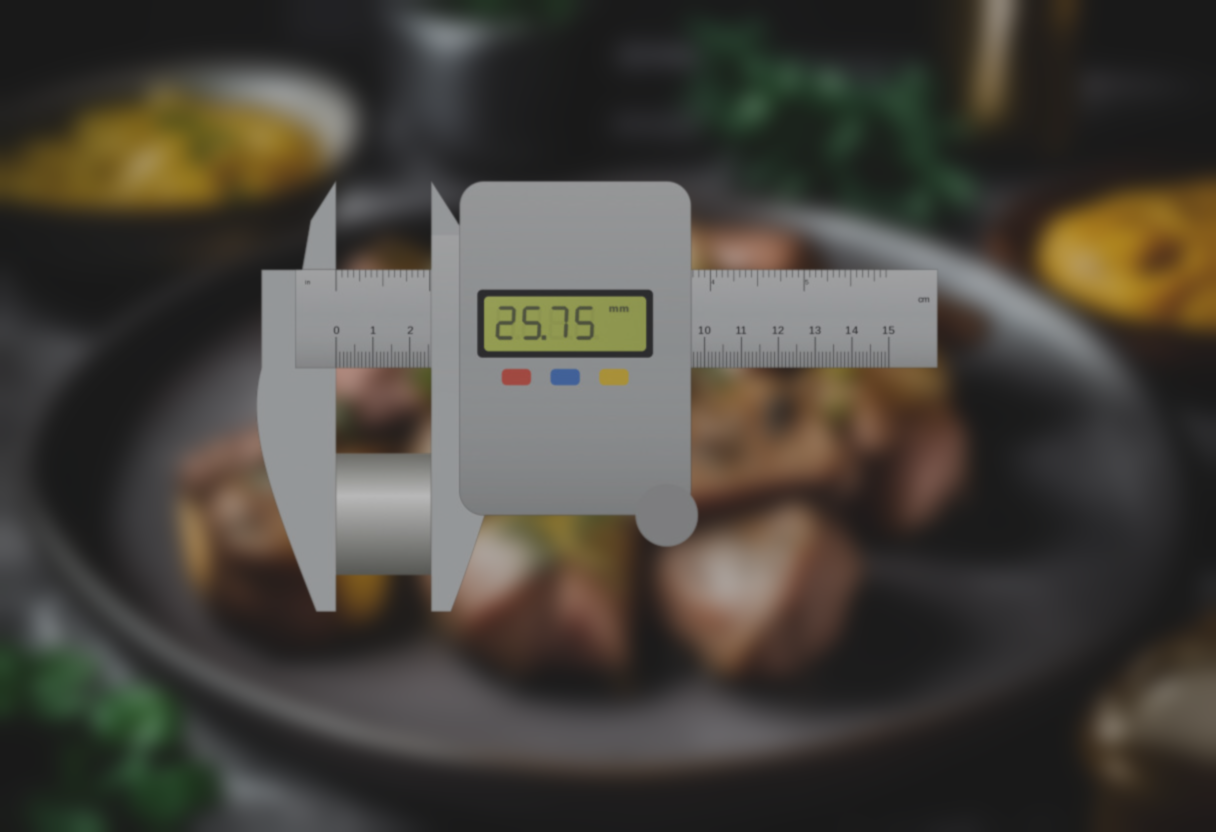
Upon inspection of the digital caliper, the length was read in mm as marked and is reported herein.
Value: 25.75 mm
